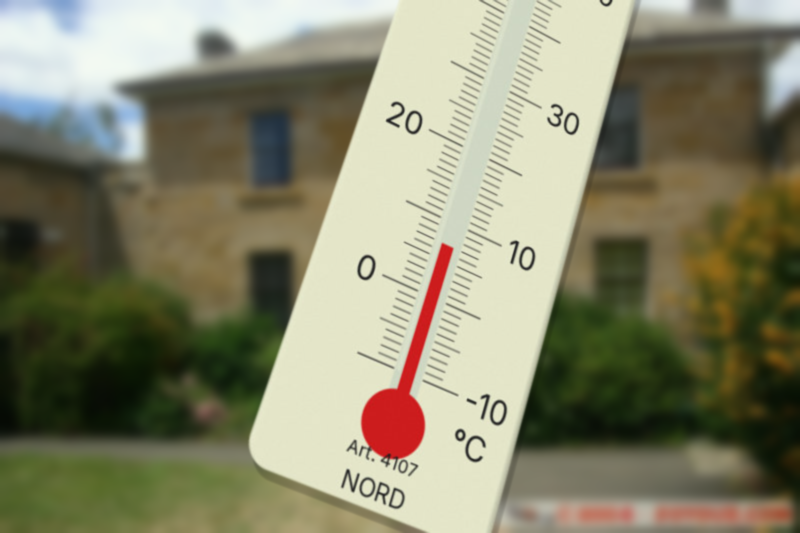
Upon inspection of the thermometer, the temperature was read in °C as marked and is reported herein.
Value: 7 °C
